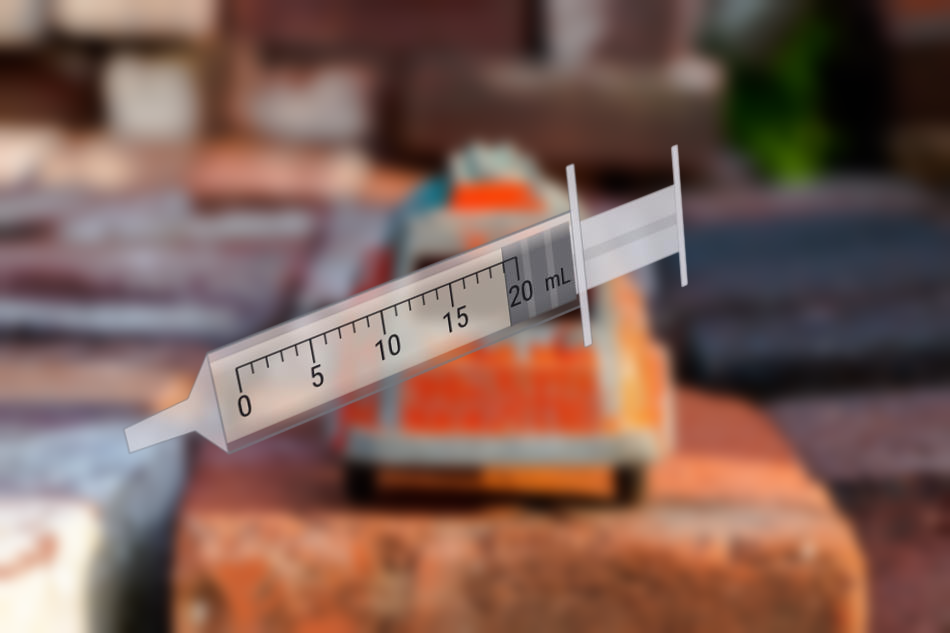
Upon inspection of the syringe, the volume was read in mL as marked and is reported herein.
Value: 19 mL
